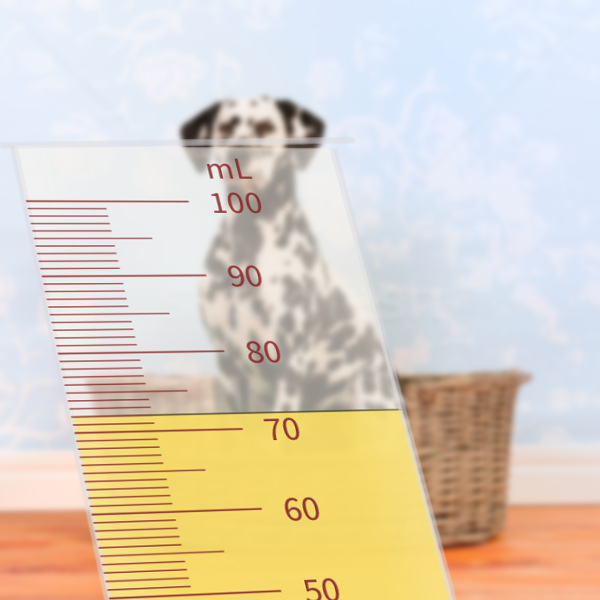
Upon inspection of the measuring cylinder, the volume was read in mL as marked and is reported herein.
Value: 72 mL
